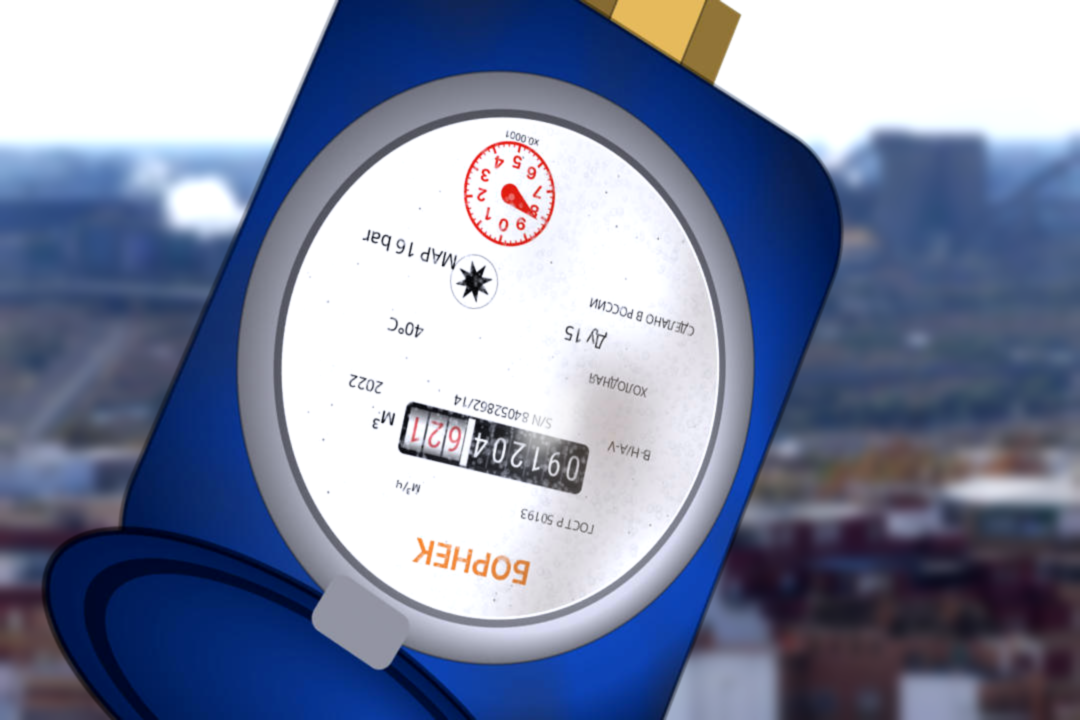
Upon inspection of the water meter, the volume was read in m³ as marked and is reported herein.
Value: 91204.6218 m³
